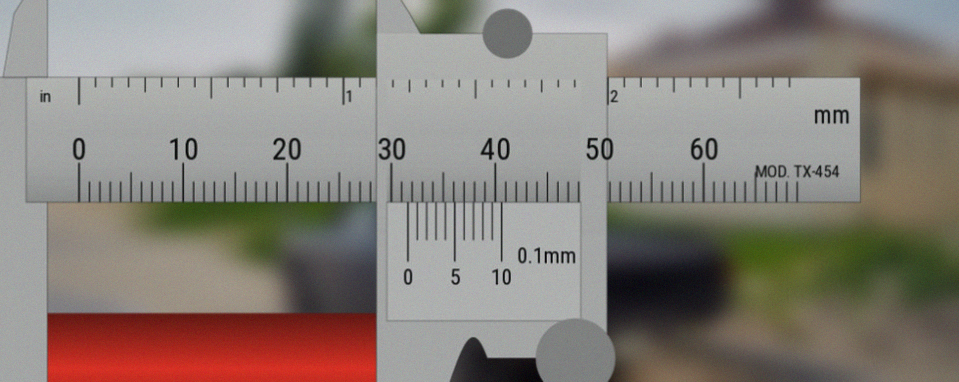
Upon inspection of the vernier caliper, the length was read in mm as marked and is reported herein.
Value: 31.6 mm
